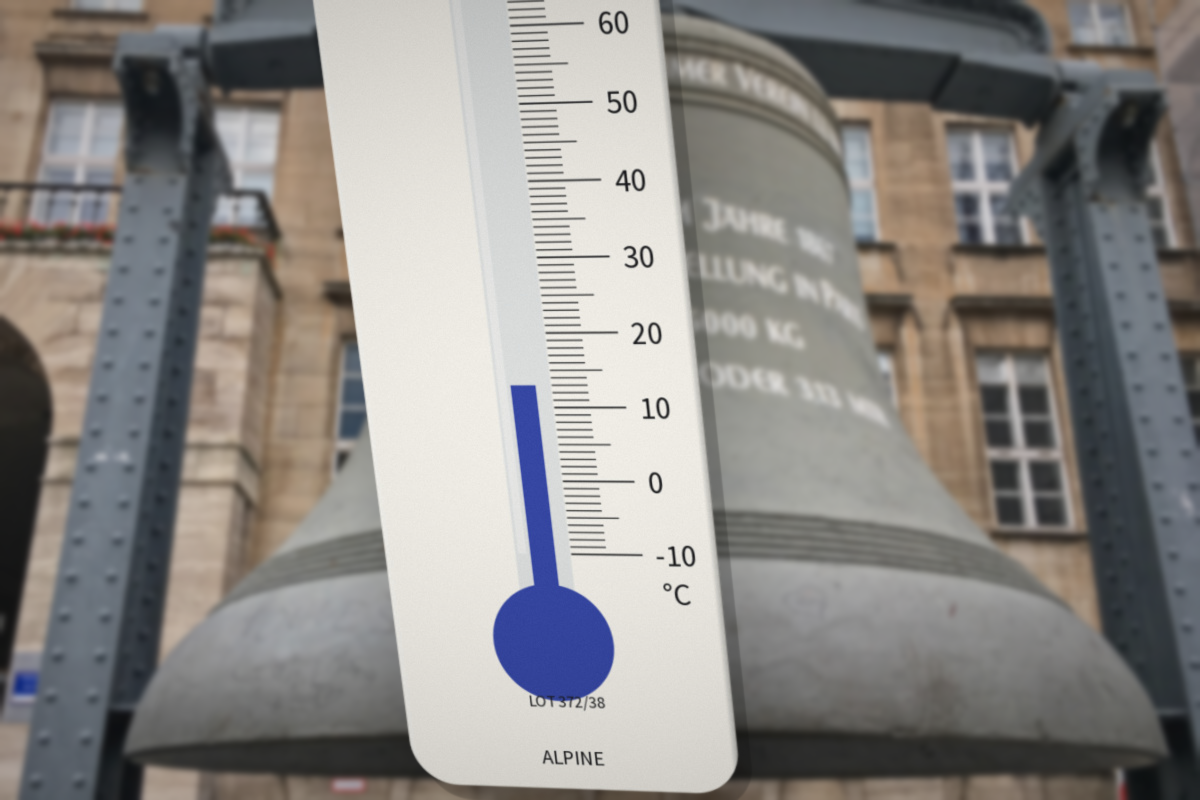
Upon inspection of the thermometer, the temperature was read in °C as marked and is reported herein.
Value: 13 °C
